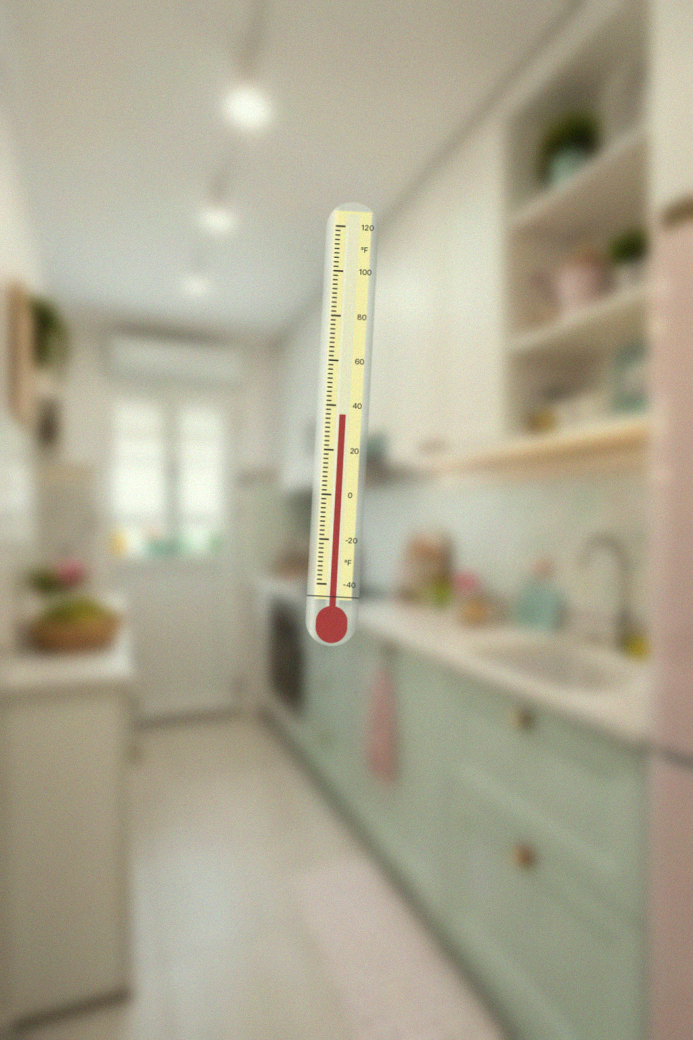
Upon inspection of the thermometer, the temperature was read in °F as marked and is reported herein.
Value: 36 °F
